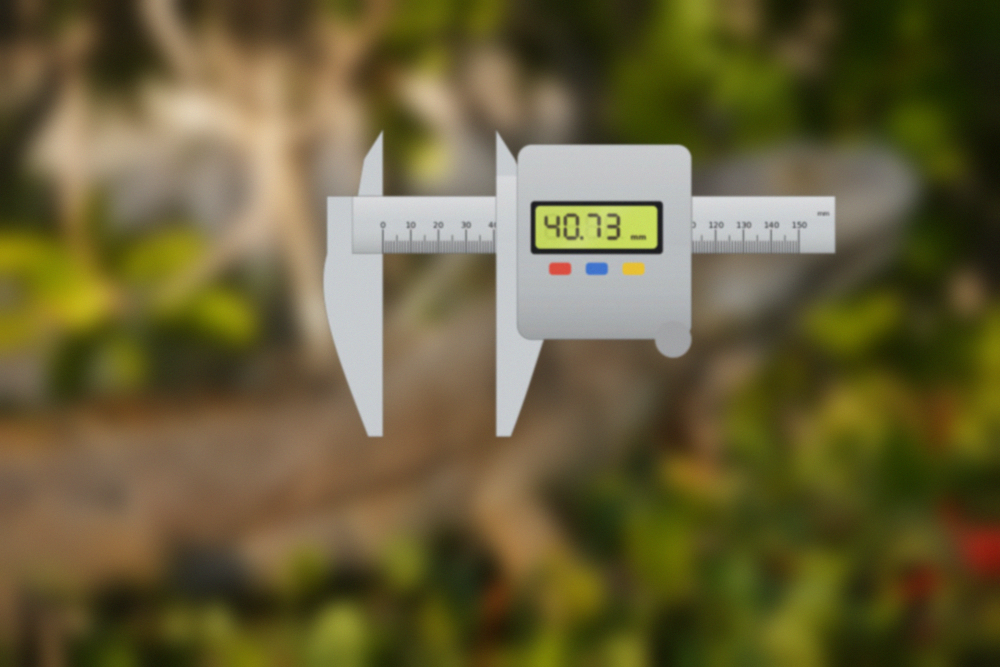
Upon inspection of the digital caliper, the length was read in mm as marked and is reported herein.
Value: 40.73 mm
